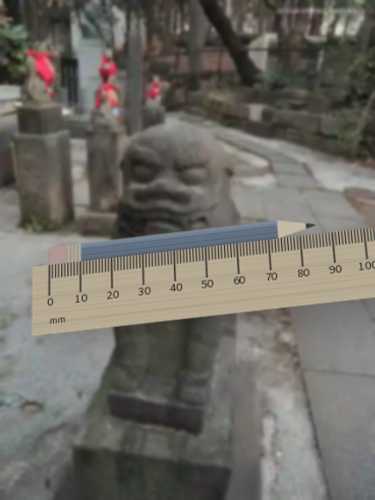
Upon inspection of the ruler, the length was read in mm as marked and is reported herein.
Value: 85 mm
